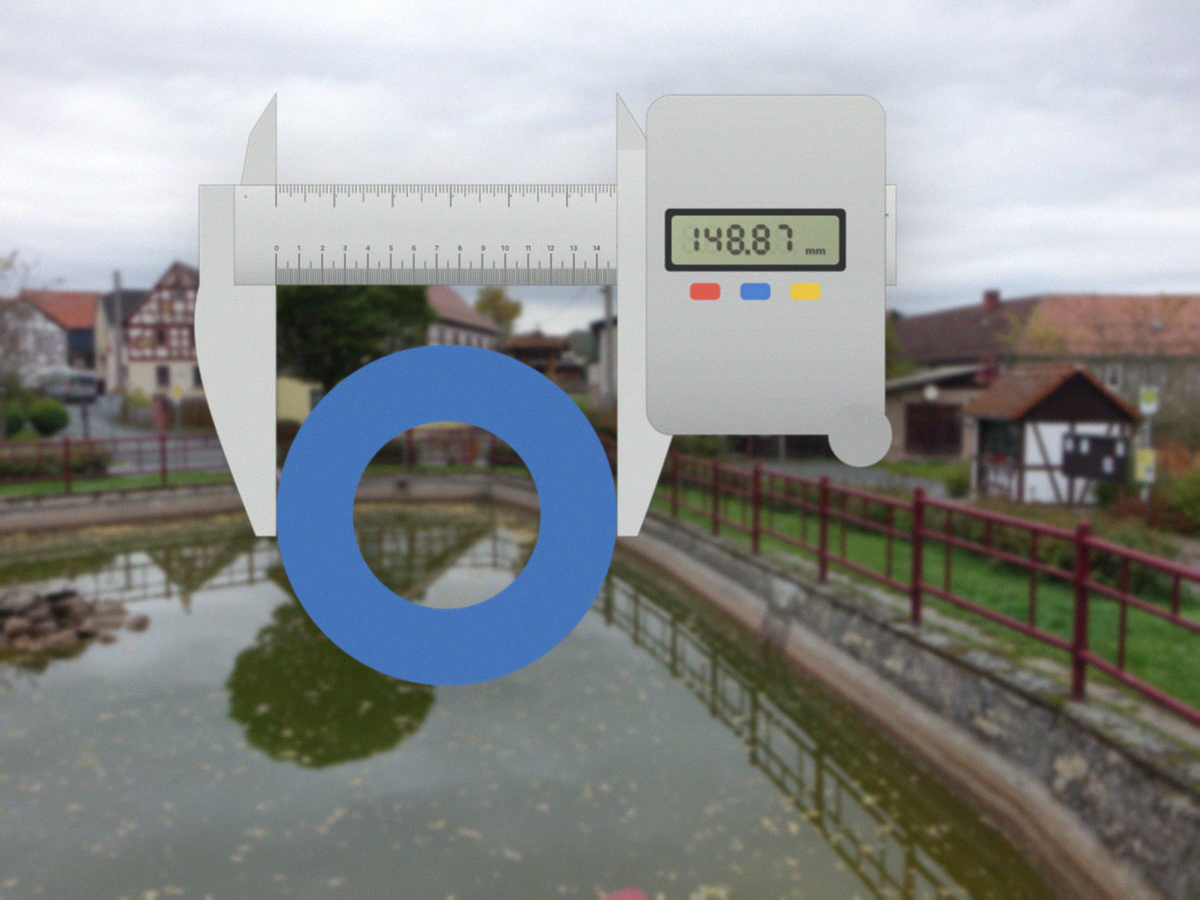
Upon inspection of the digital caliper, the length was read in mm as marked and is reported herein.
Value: 148.87 mm
